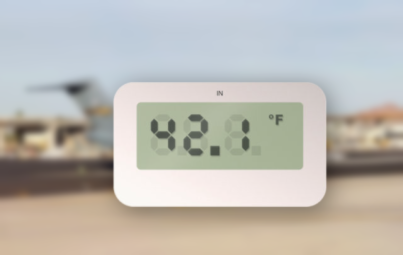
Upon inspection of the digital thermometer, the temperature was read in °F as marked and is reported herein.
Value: 42.1 °F
